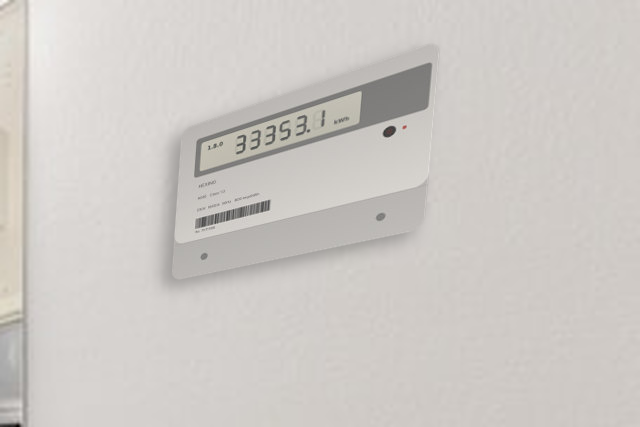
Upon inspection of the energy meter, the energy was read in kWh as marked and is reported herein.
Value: 33353.1 kWh
